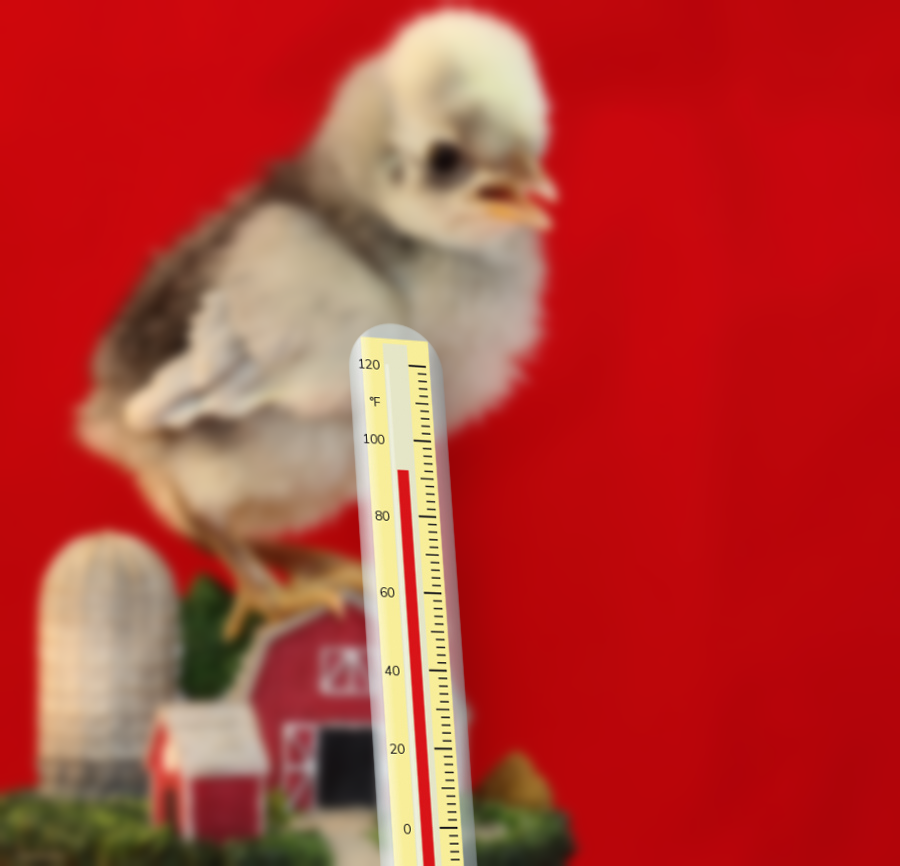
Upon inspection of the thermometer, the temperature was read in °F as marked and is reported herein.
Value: 92 °F
